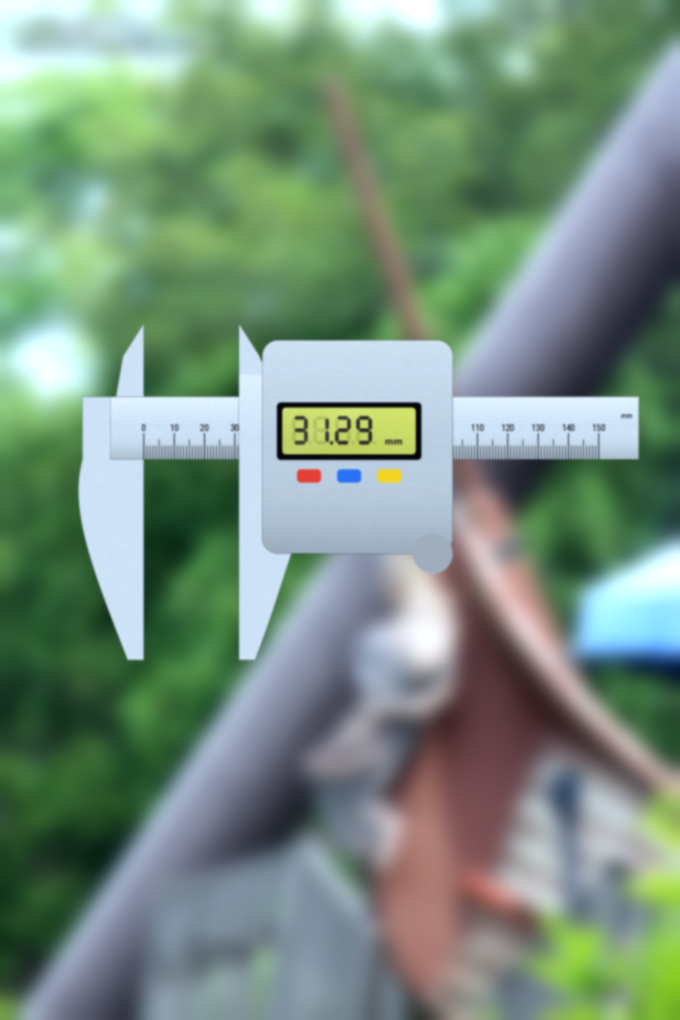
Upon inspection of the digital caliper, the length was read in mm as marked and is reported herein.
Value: 31.29 mm
